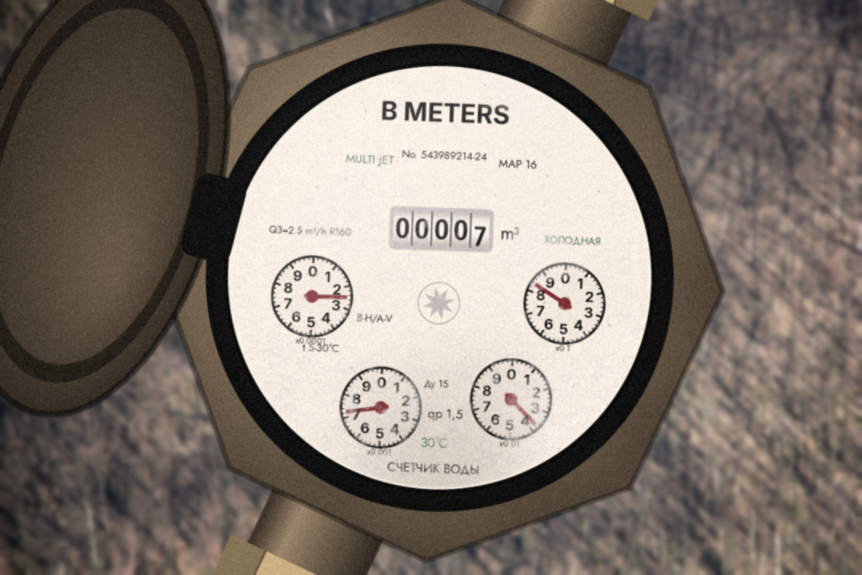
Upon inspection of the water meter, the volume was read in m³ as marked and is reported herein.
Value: 6.8372 m³
